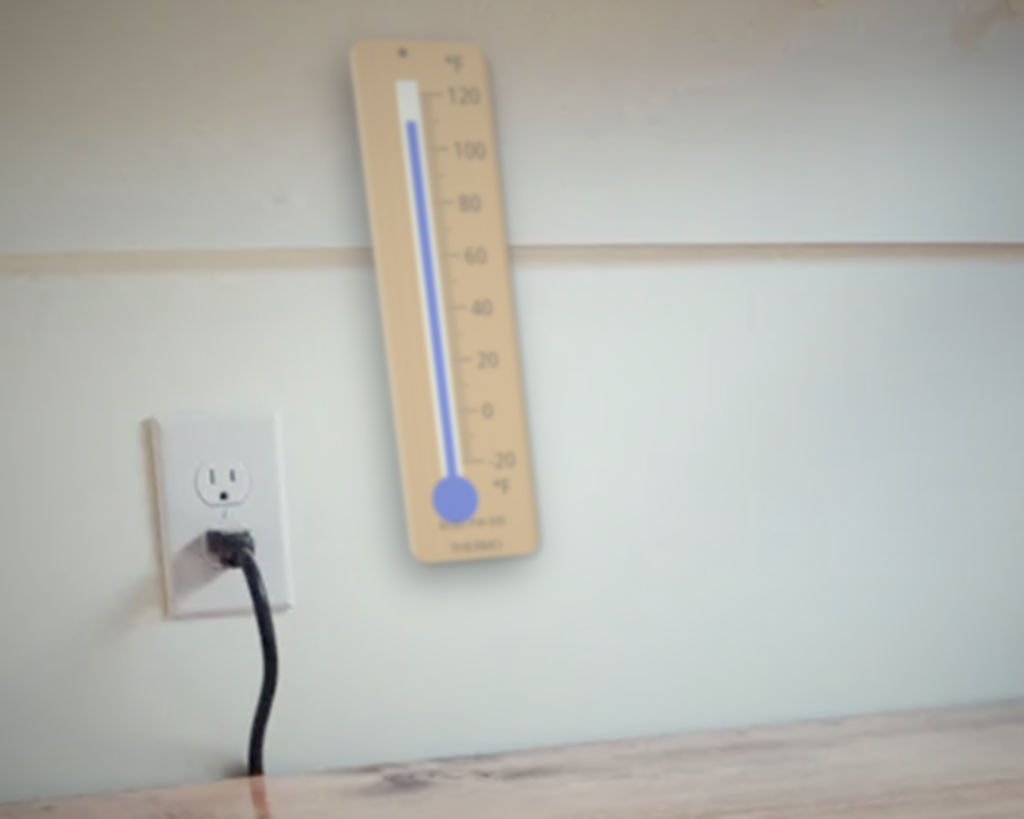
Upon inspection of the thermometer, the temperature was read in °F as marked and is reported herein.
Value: 110 °F
